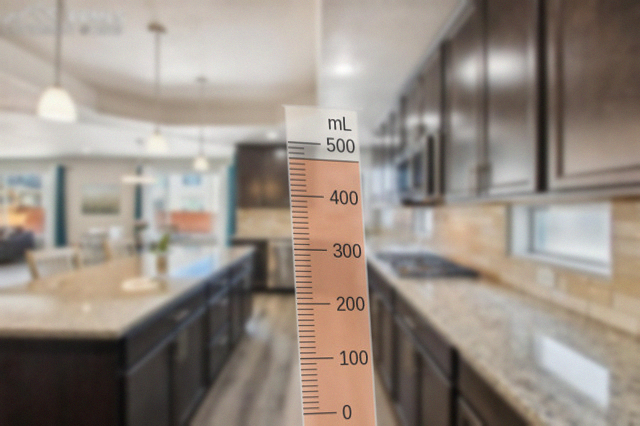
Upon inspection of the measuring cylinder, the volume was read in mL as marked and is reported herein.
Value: 470 mL
